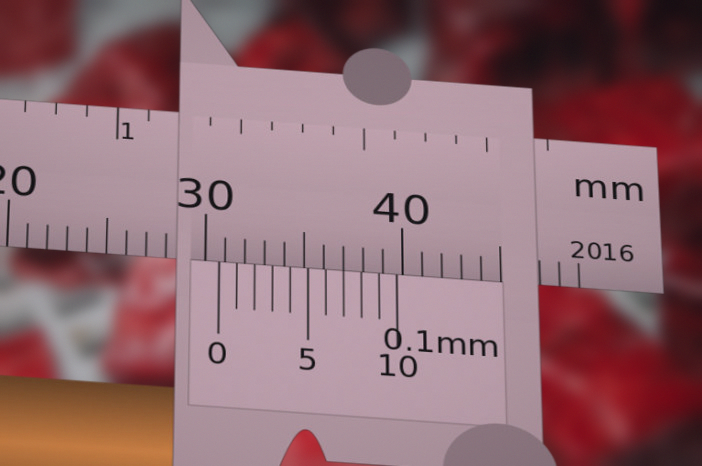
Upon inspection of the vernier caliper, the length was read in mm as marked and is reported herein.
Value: 30.7 mm
